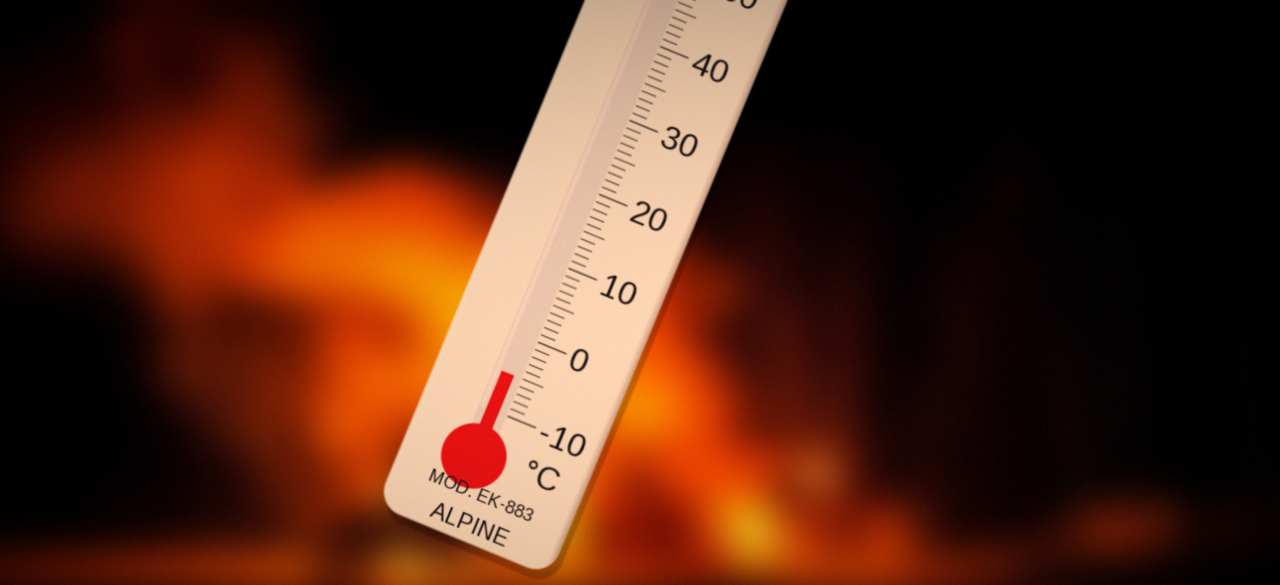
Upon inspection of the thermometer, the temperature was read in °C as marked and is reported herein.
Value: -5 °C
